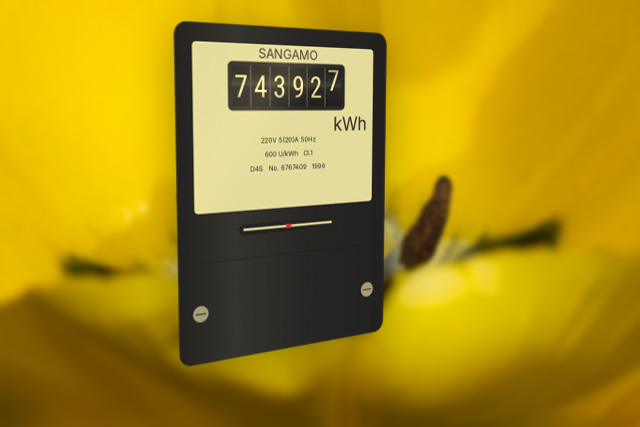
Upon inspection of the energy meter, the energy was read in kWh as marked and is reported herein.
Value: 743927 kWh
